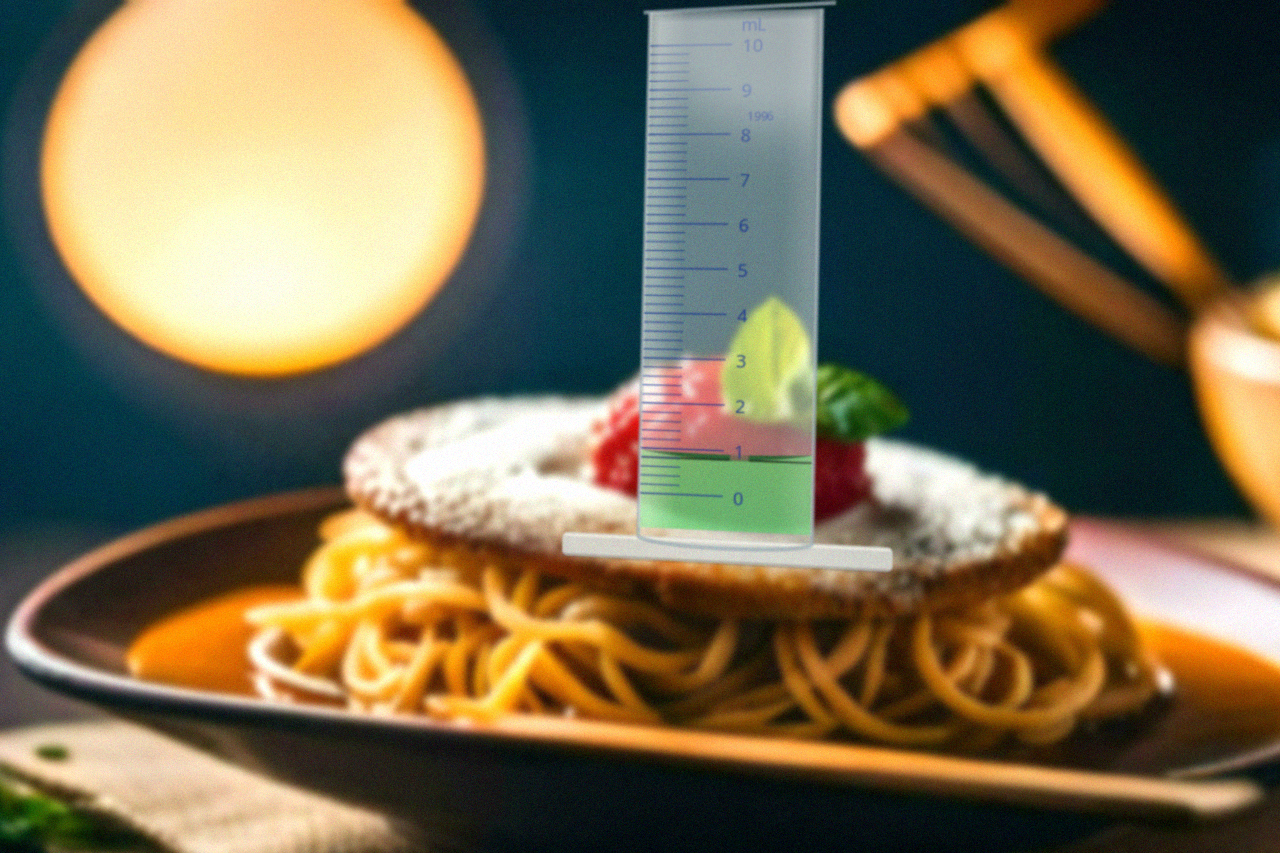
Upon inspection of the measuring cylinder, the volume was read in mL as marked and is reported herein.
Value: 0.8 mL
